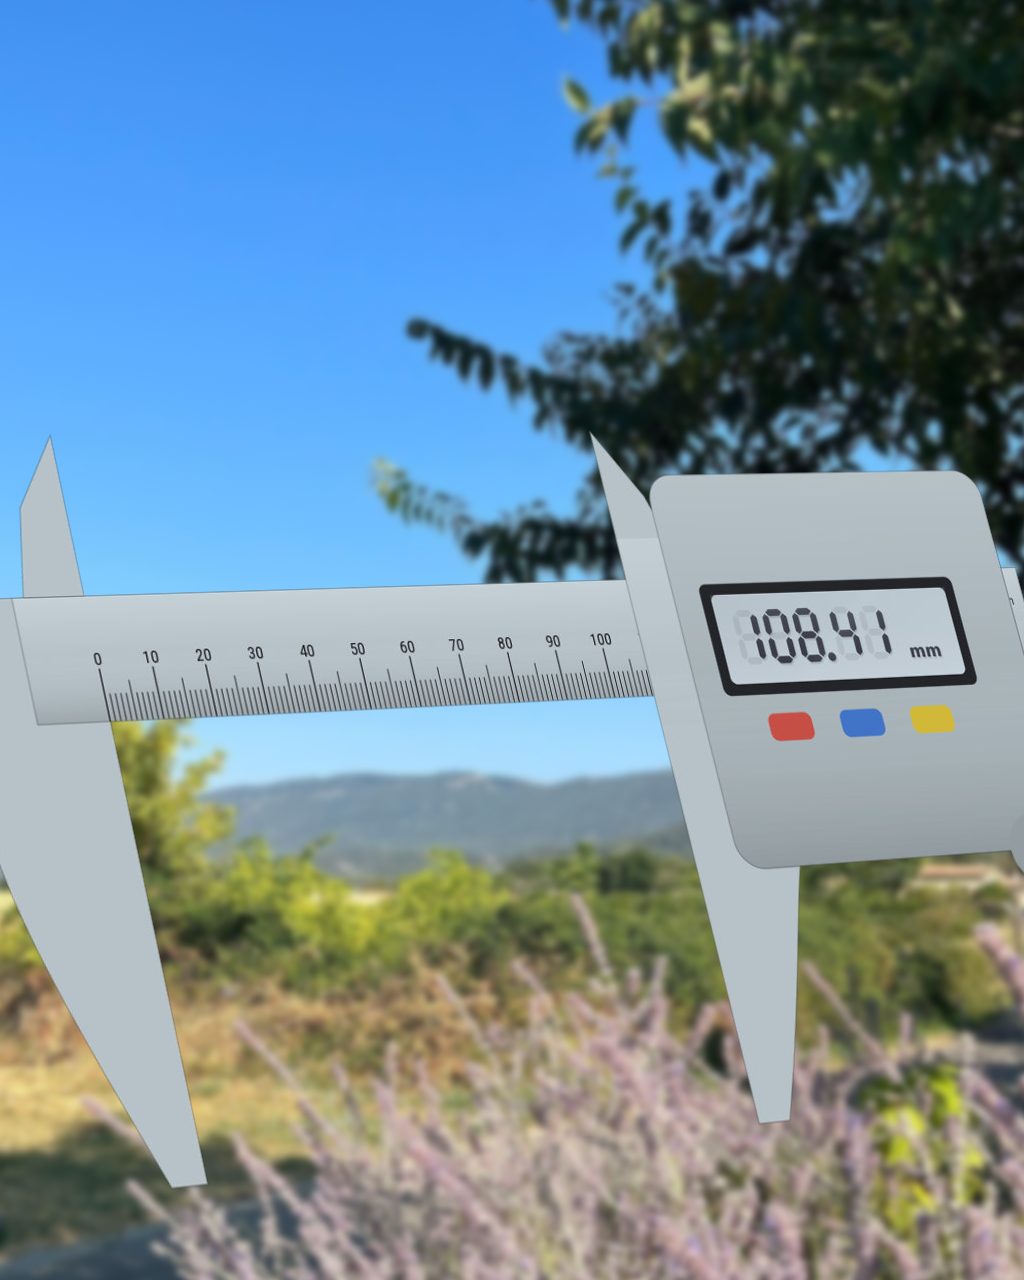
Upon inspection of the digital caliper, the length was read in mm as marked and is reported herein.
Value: 108.41 mm
